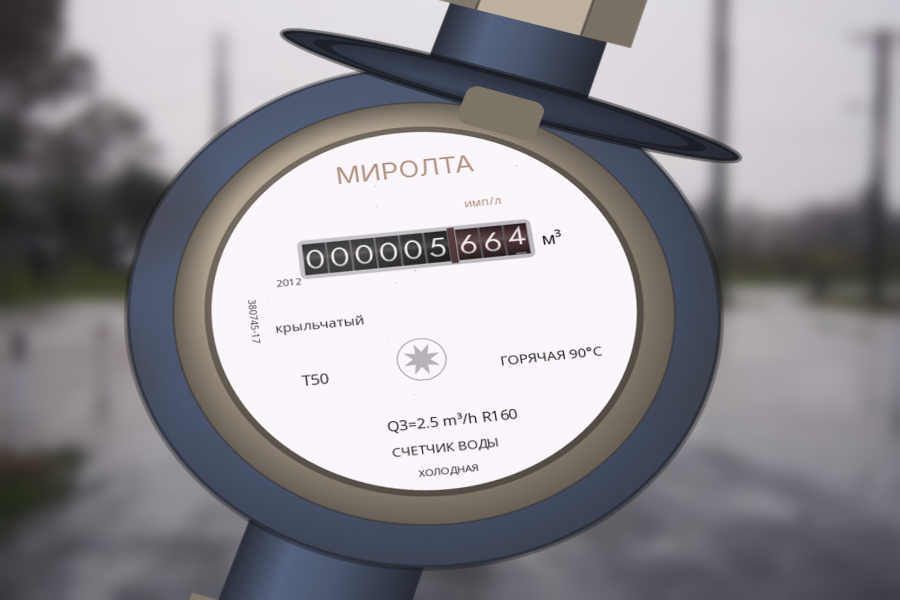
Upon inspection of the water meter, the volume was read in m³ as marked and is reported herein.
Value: 5.664 m³
